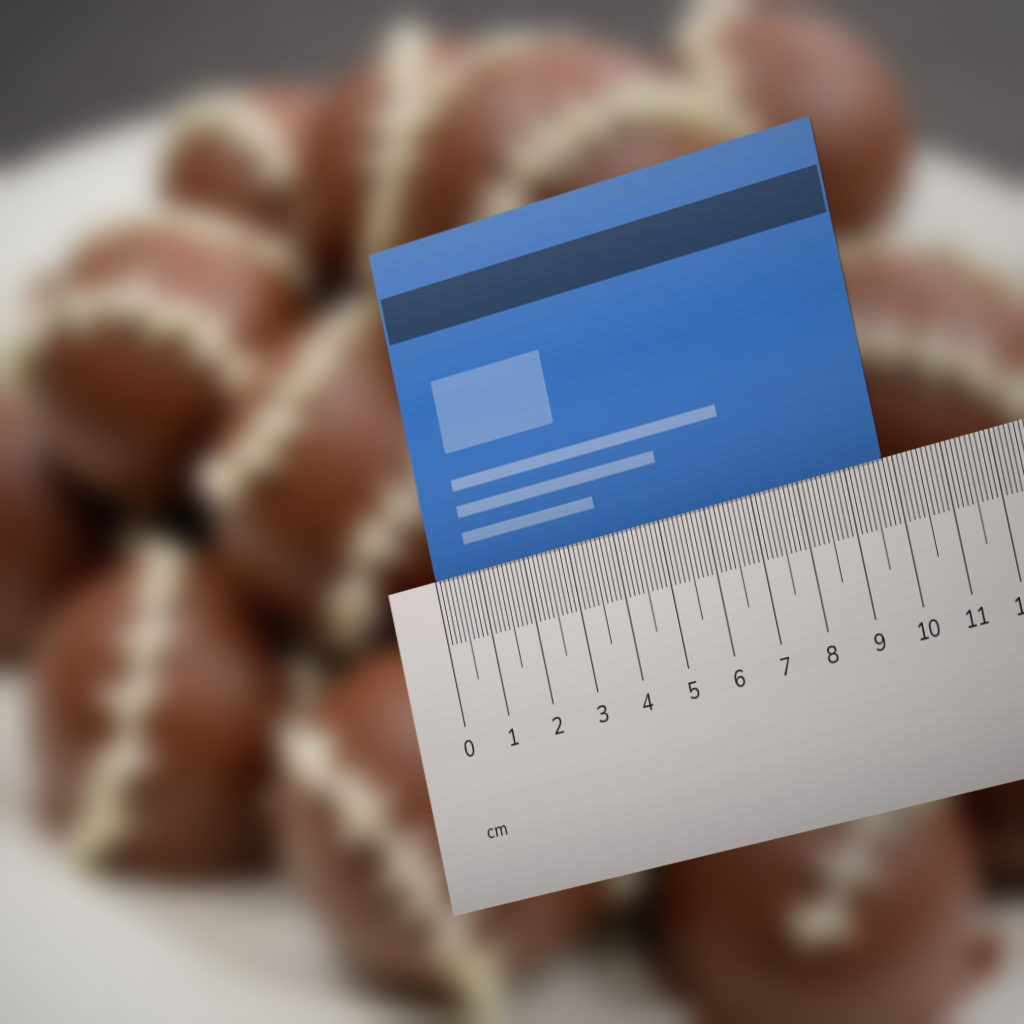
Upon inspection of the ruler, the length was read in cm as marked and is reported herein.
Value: 9.8 cm
